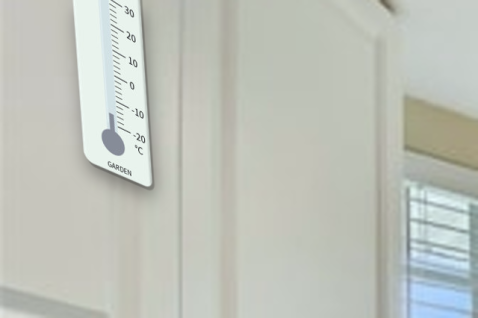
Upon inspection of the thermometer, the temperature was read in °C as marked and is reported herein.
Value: -16 °C
